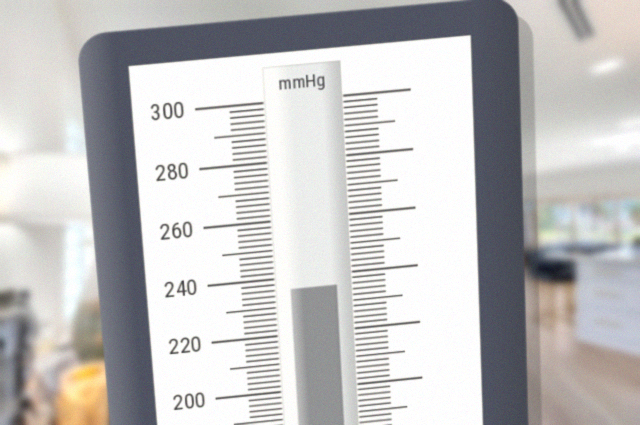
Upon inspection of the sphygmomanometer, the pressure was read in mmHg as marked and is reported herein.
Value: 236 mmHg
